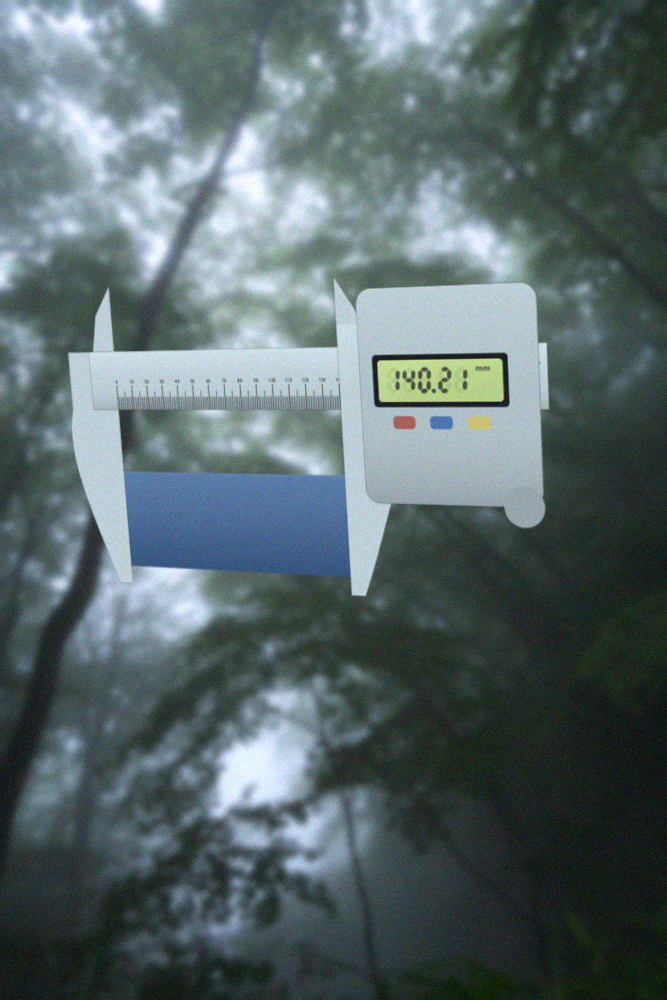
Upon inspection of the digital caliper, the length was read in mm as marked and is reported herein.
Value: 140.21 mm
